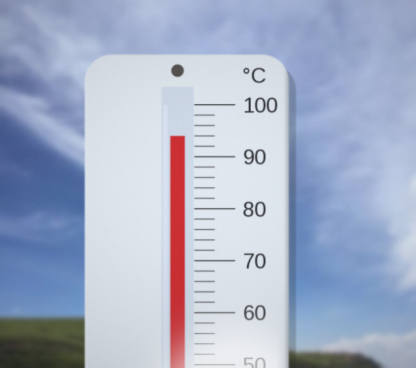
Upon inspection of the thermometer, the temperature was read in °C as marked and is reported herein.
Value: 94 °C
